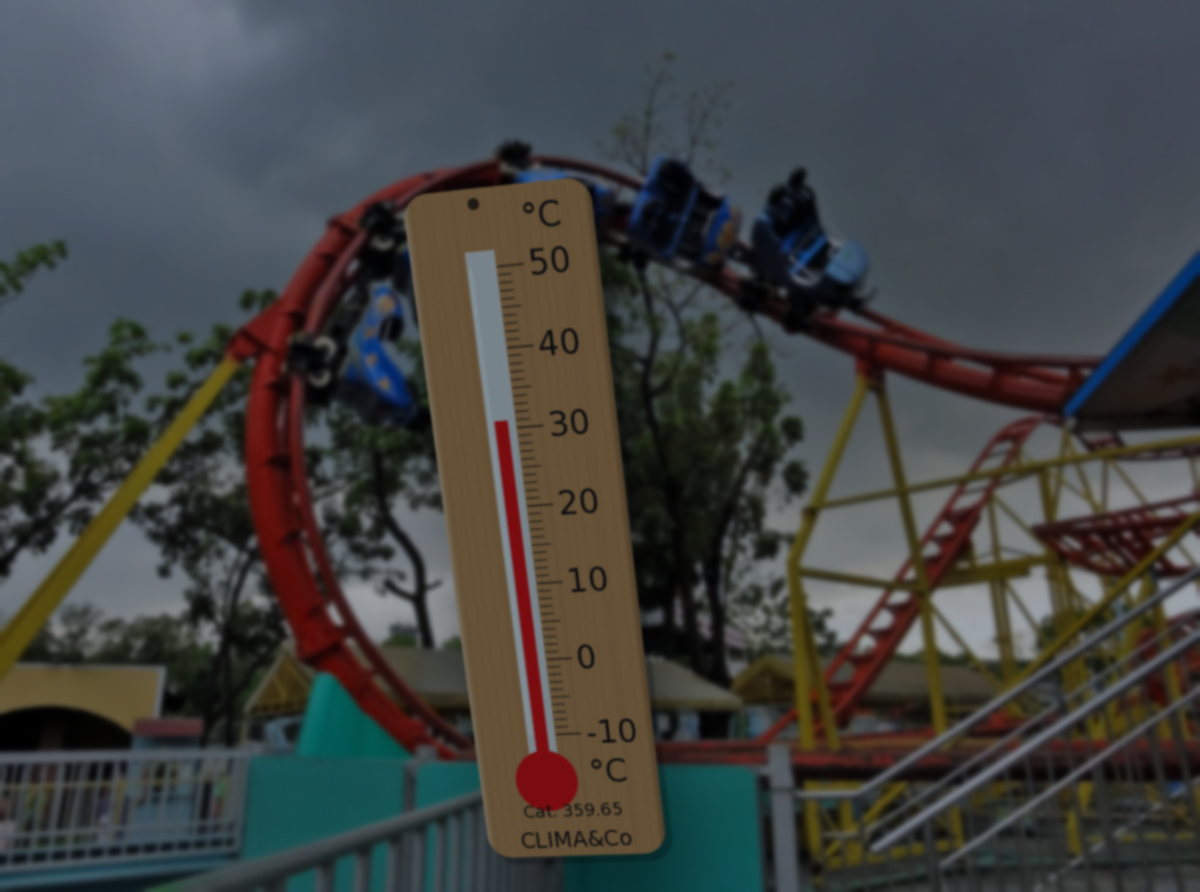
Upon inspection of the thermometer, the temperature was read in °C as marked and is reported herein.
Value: 31 °C
